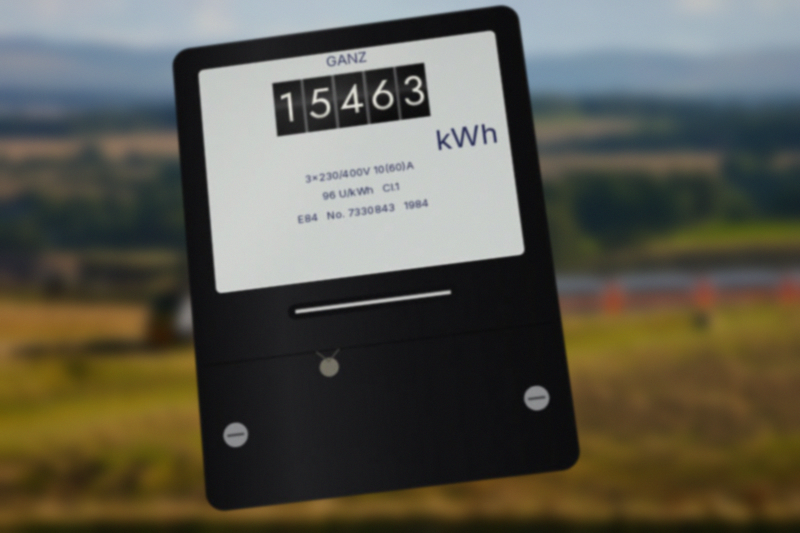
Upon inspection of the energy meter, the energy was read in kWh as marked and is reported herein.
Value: 15463 kWh
